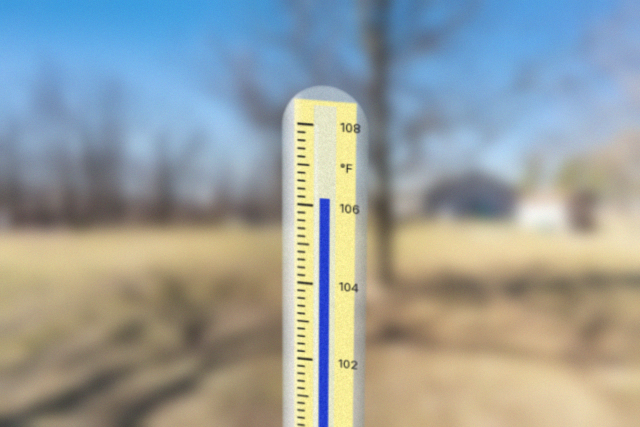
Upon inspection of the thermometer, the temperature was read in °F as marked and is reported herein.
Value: 106.2 °F
